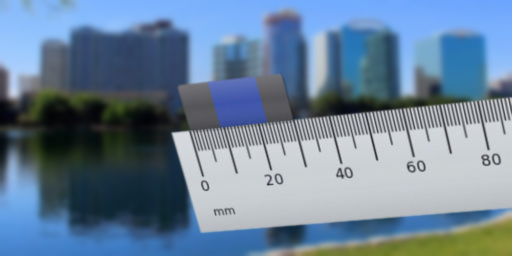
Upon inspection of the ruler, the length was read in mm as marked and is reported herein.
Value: 30 mm
